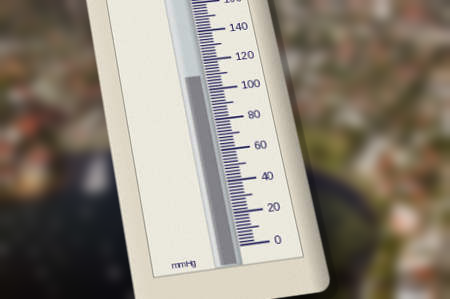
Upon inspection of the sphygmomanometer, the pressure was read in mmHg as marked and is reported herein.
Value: 110 mmHg
